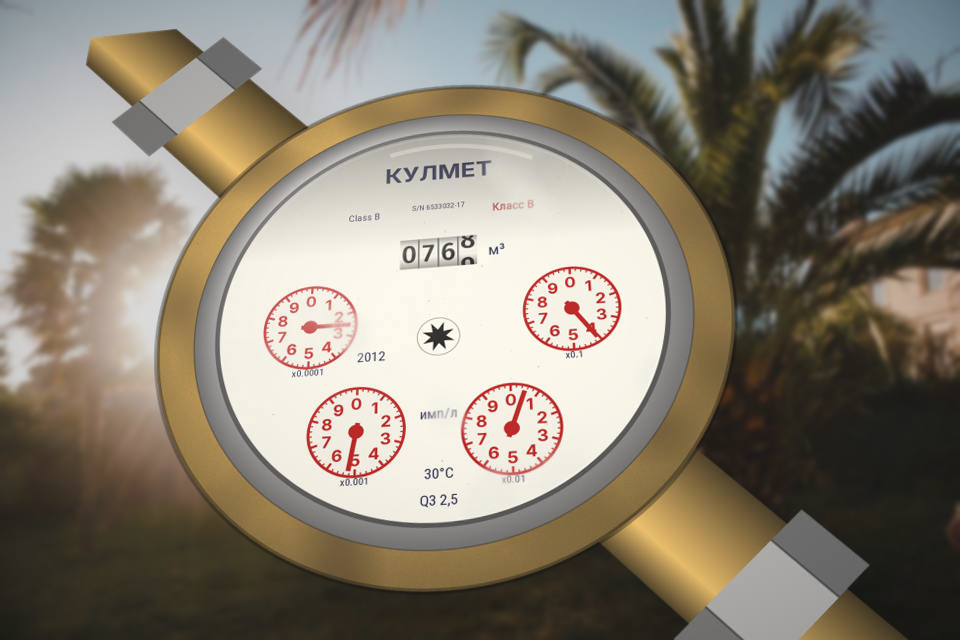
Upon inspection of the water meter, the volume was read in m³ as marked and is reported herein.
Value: 768.4052 m³
